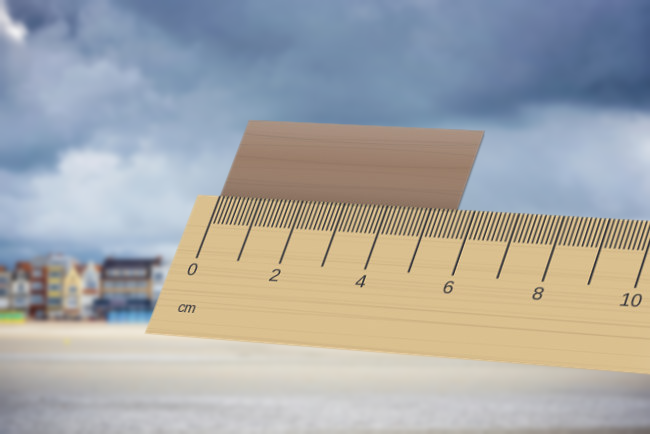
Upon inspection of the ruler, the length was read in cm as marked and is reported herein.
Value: 5.6 cm
